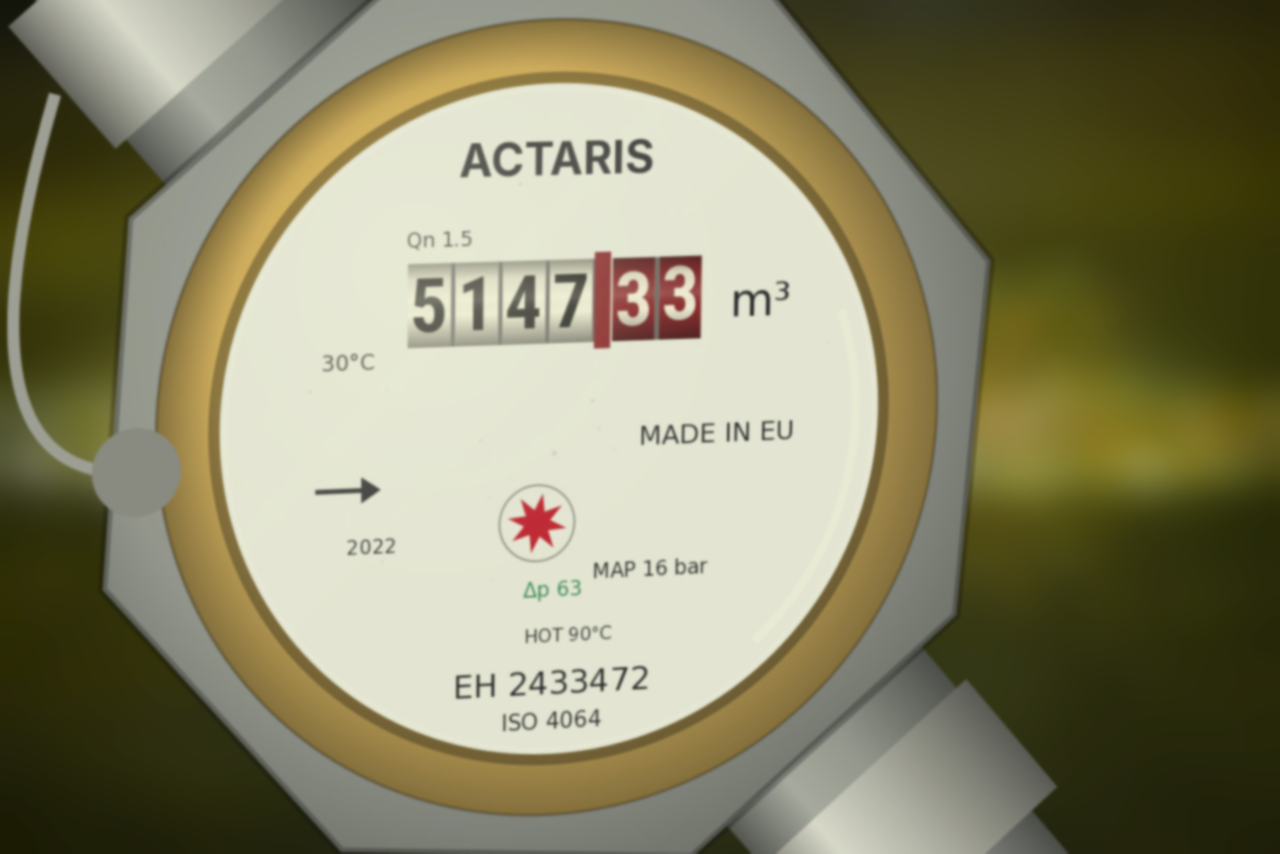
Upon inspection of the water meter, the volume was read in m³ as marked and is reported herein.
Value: 5147.33 m³
